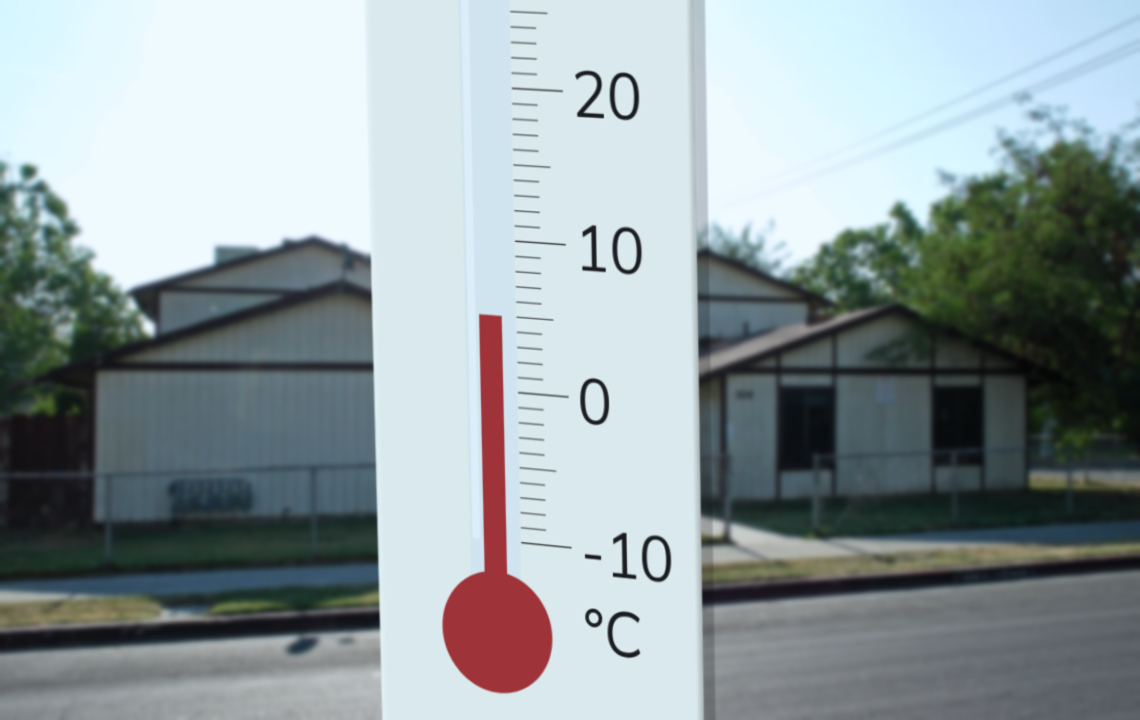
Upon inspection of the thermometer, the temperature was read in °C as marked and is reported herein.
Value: 5 °C
